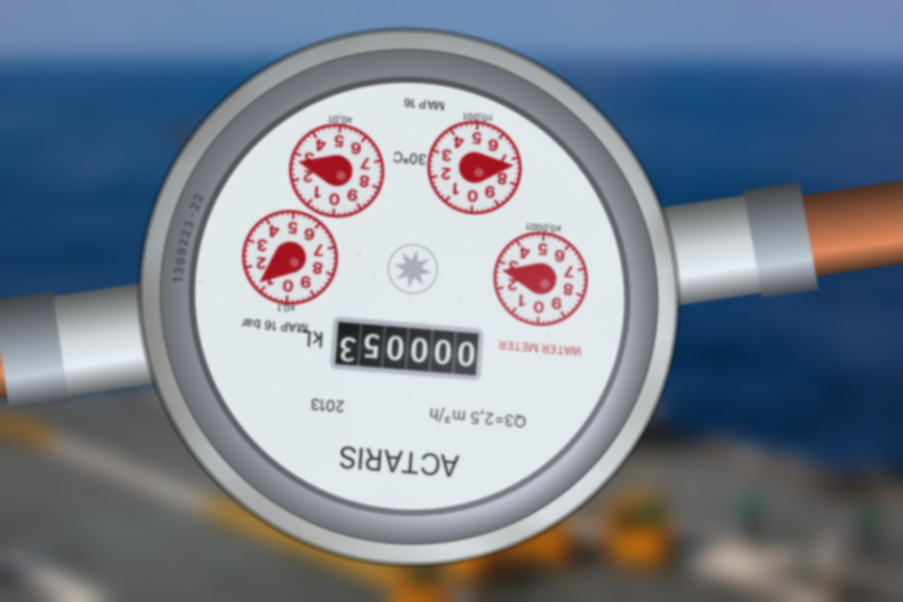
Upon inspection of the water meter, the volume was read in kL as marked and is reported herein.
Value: 53.1272 kL
